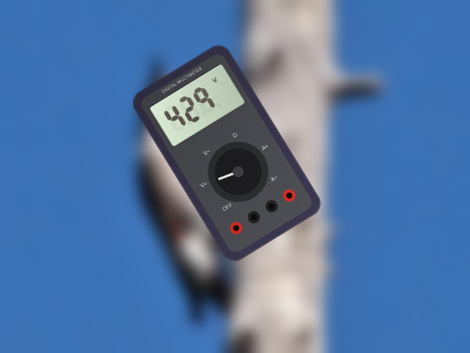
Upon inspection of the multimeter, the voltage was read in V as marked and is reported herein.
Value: 429 V
